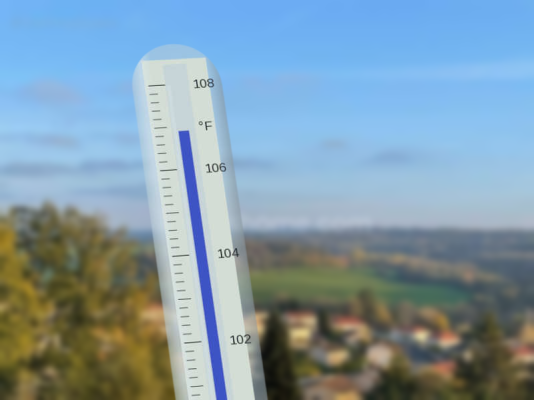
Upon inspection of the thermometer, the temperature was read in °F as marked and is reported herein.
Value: 106.9 °F
